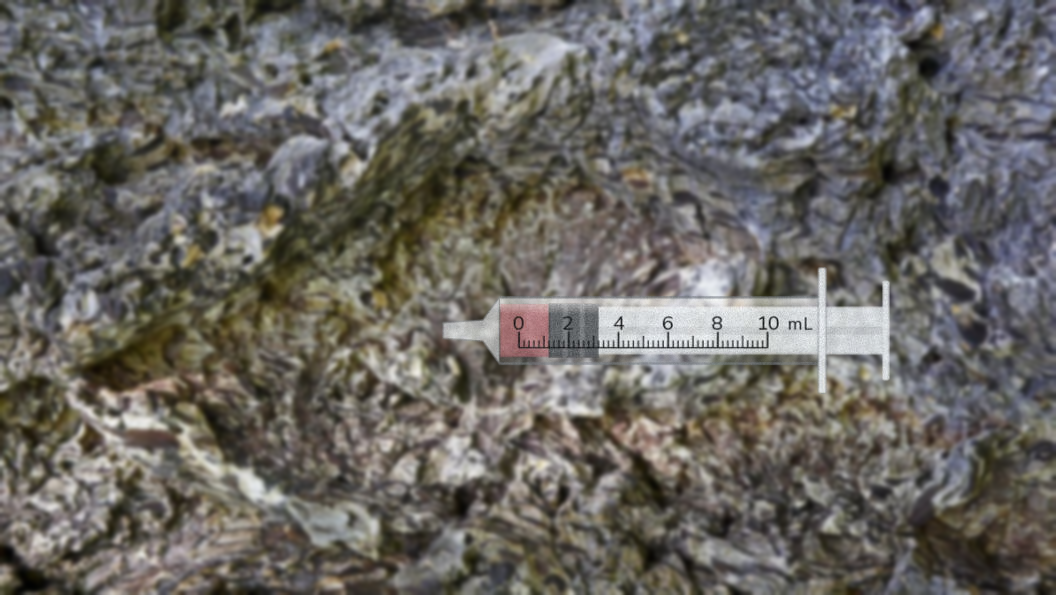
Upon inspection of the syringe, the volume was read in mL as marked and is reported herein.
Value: 1.2 mL
